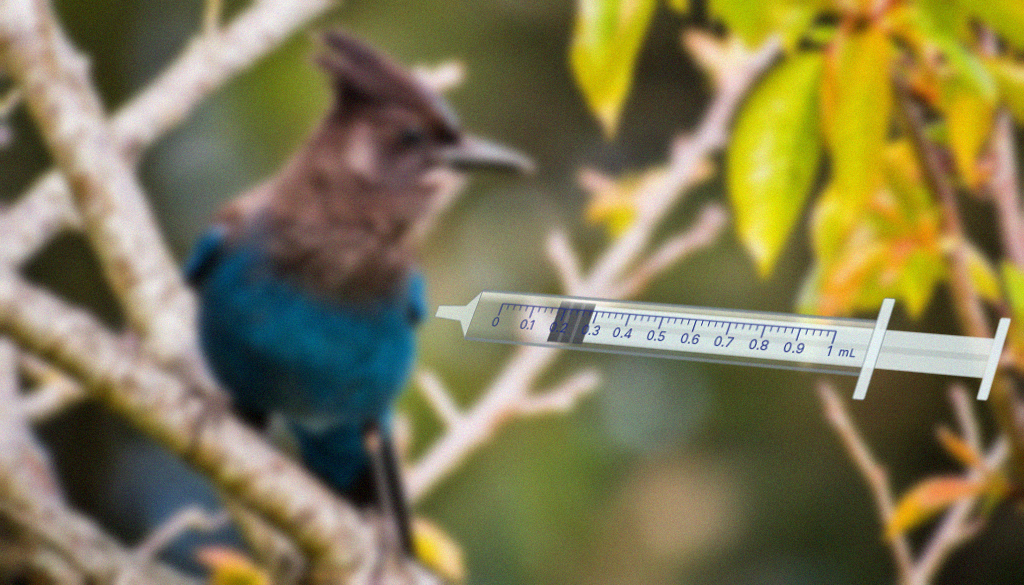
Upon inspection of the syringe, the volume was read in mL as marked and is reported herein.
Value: 0.18 mL
